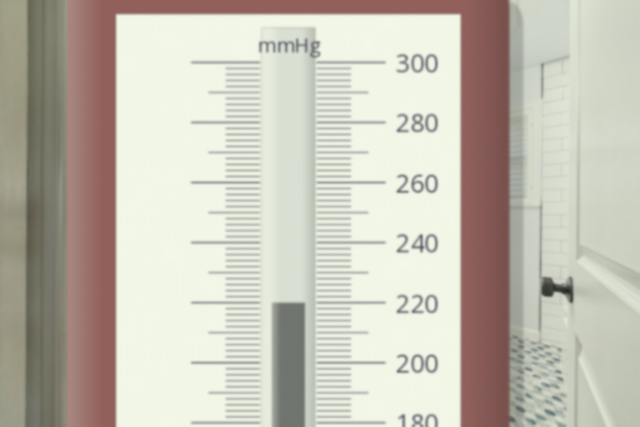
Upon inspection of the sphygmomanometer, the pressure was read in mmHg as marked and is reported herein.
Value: 220 mmHg
